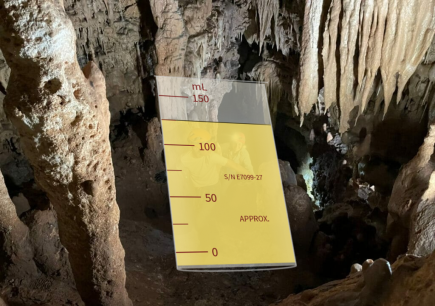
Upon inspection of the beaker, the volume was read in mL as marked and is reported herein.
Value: 125 mL
